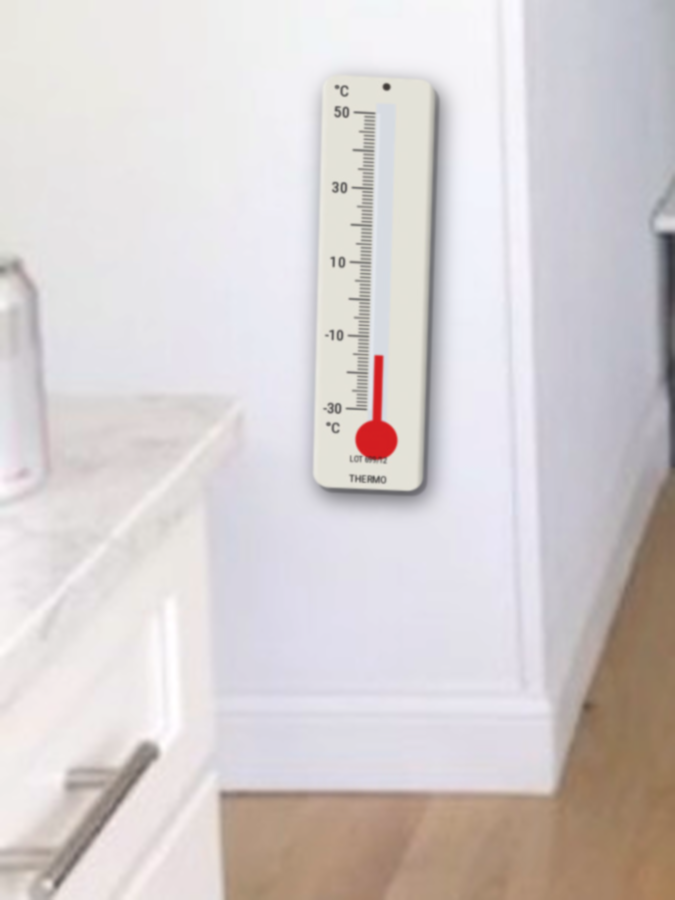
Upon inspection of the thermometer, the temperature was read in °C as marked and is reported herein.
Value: -15 °C
